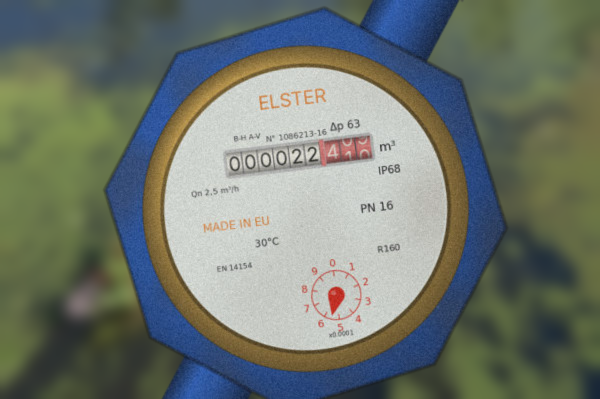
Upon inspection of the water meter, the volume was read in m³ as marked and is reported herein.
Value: 22.4095 m³
